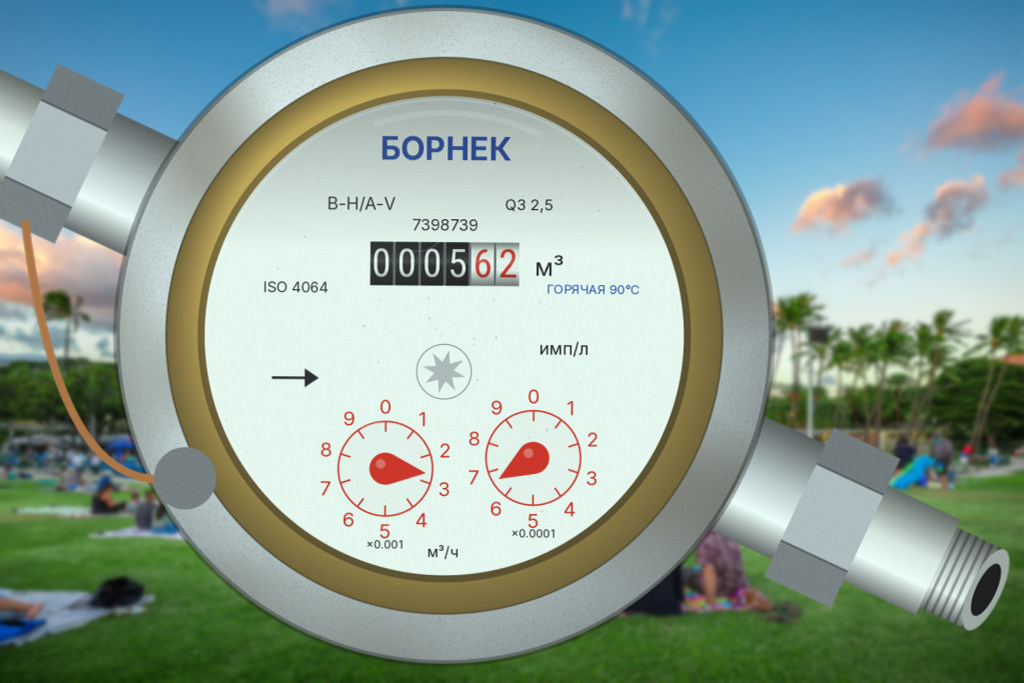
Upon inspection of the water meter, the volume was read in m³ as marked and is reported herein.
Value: 5.6226 m³
